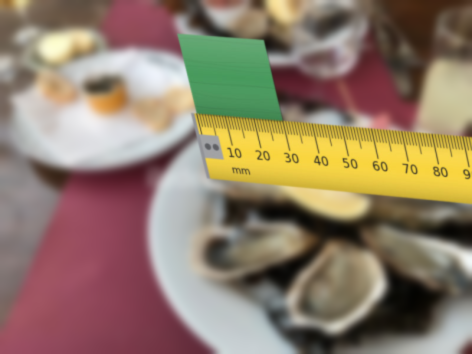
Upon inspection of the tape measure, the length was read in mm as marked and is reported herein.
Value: 30 mm
